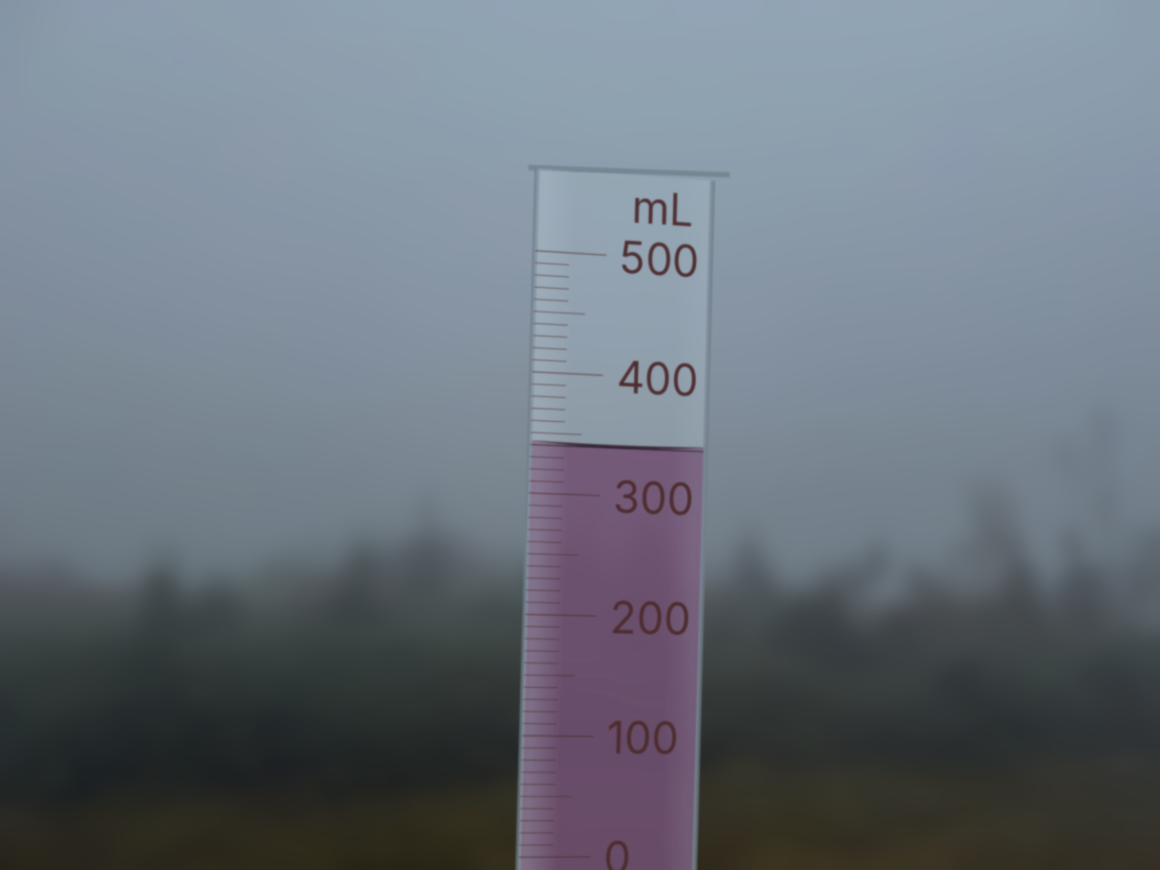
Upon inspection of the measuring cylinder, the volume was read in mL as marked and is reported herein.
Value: 340 mL
